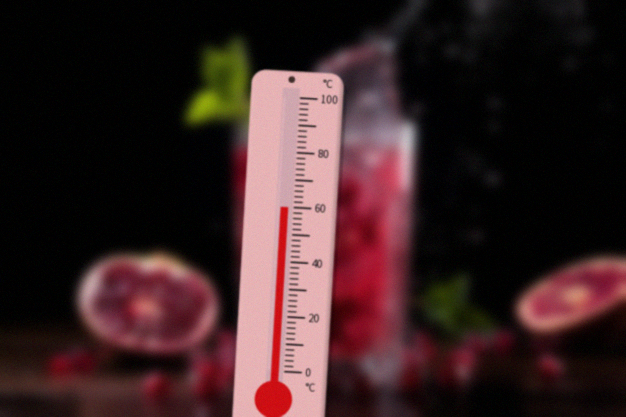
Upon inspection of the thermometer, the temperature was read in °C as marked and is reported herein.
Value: 60 °C
